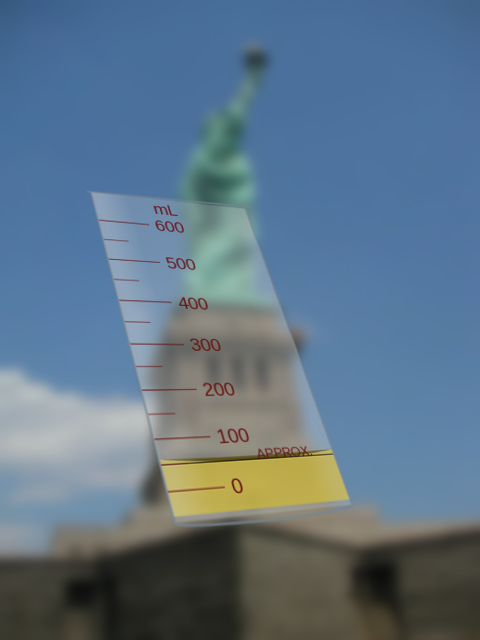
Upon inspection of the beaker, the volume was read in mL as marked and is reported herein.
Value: 50 mL
